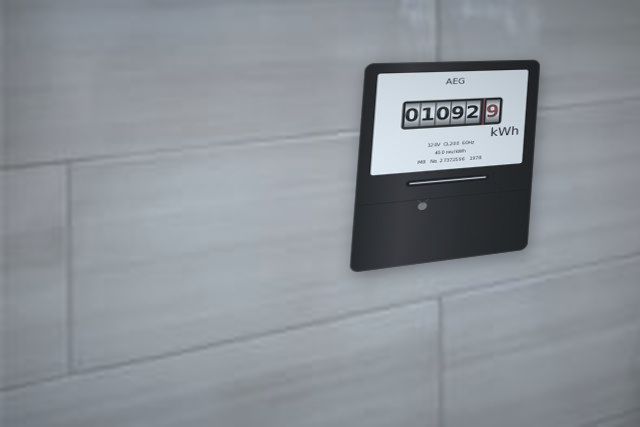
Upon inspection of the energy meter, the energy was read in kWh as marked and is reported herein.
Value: 1092.9 kWh
